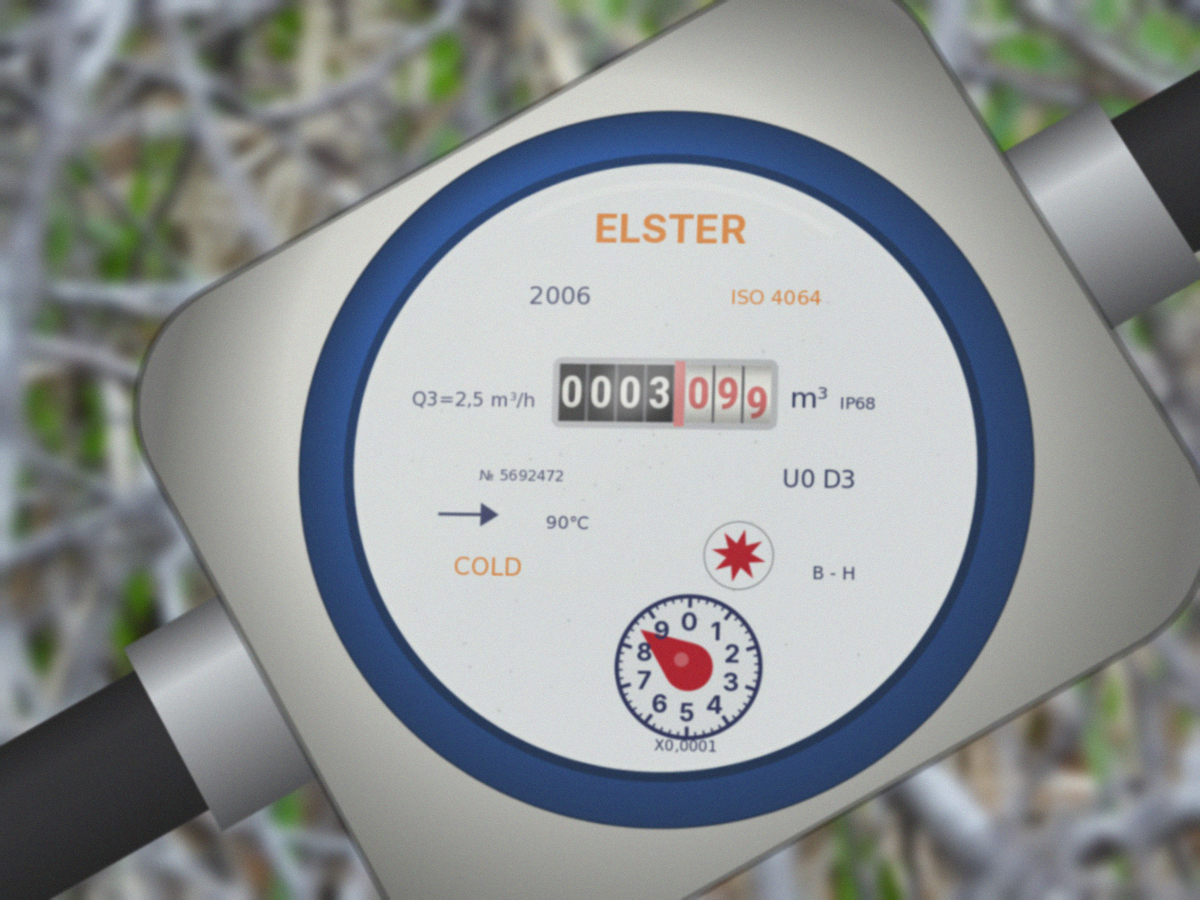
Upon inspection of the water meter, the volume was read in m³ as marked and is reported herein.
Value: 3.0988 m³
